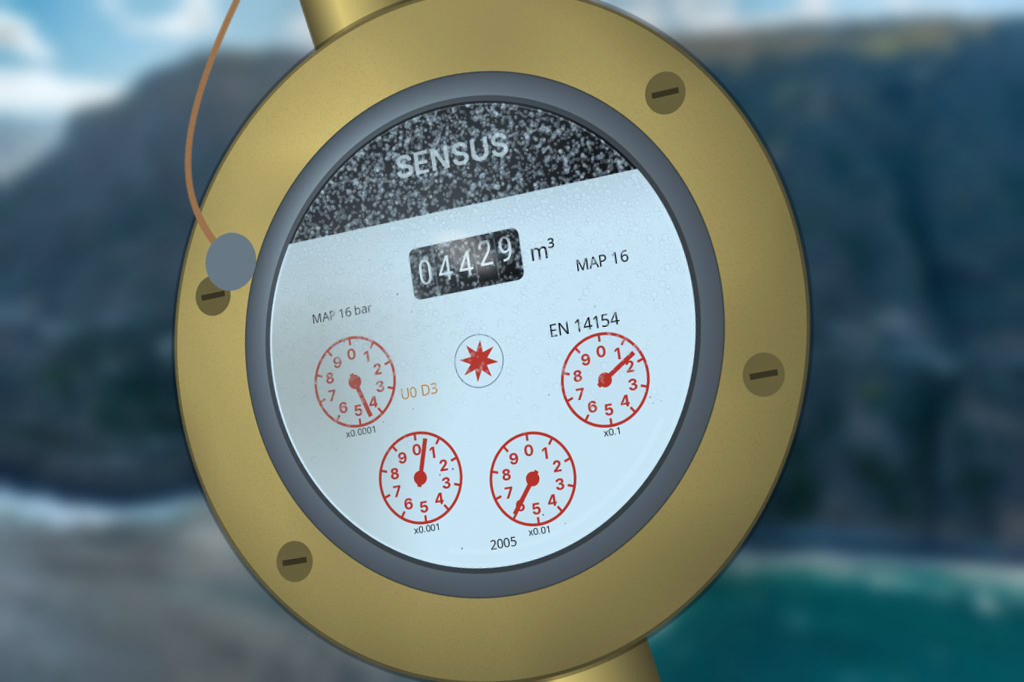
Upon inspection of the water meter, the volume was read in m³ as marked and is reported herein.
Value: 4429.1604 m³
